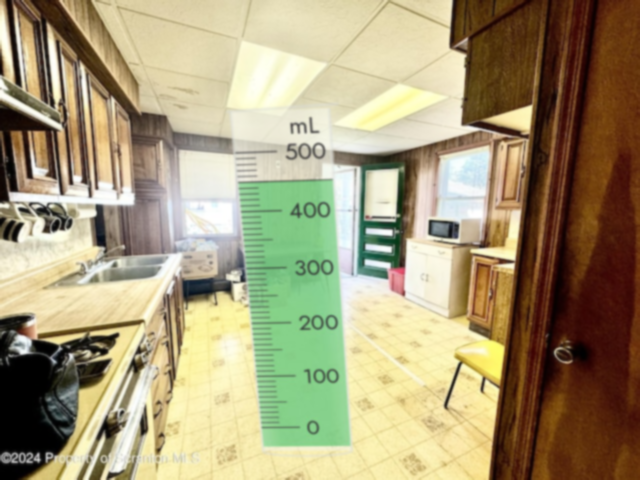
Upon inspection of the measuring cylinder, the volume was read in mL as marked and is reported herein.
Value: 450 mL
